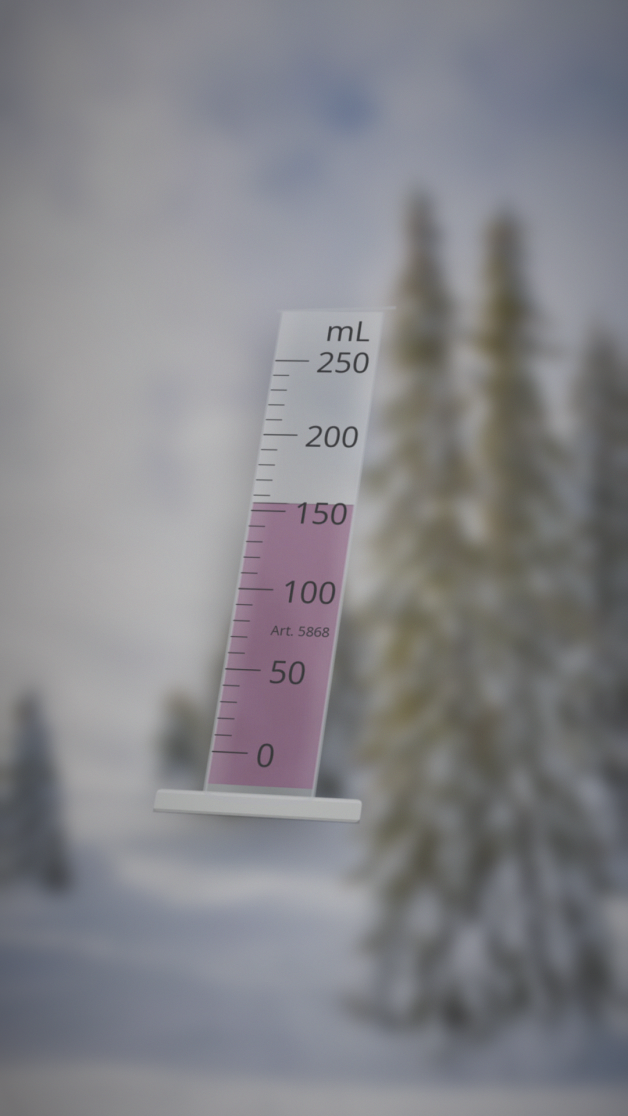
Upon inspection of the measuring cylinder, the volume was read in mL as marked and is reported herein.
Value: 155 mL
